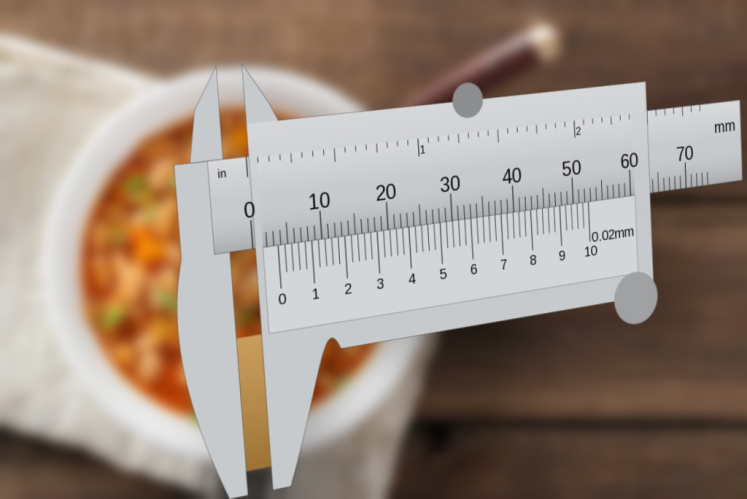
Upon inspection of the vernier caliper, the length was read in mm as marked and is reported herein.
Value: 3.6 mm
